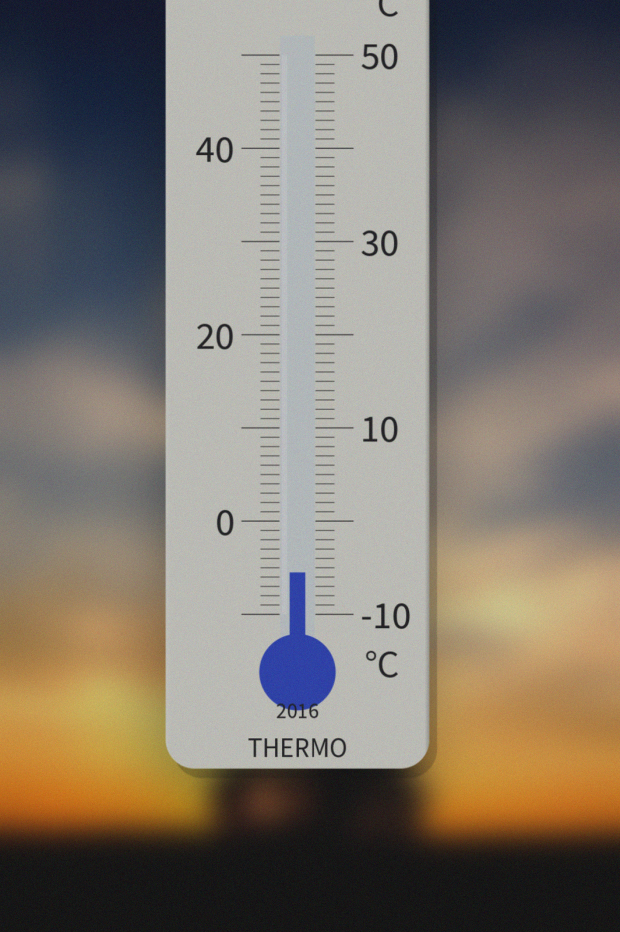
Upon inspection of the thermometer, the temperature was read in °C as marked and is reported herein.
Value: -5.5 °C
